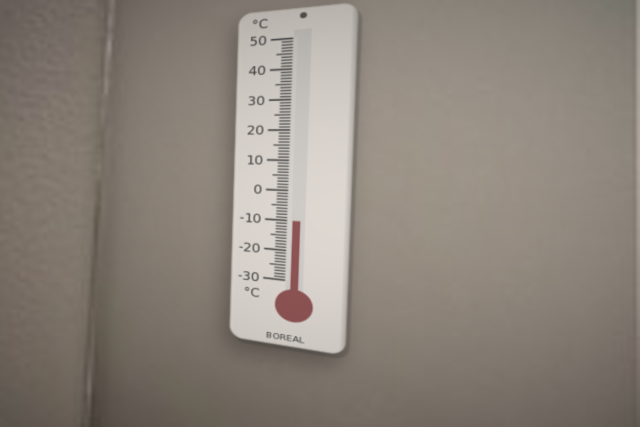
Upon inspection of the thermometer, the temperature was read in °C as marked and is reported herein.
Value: -10 °C
